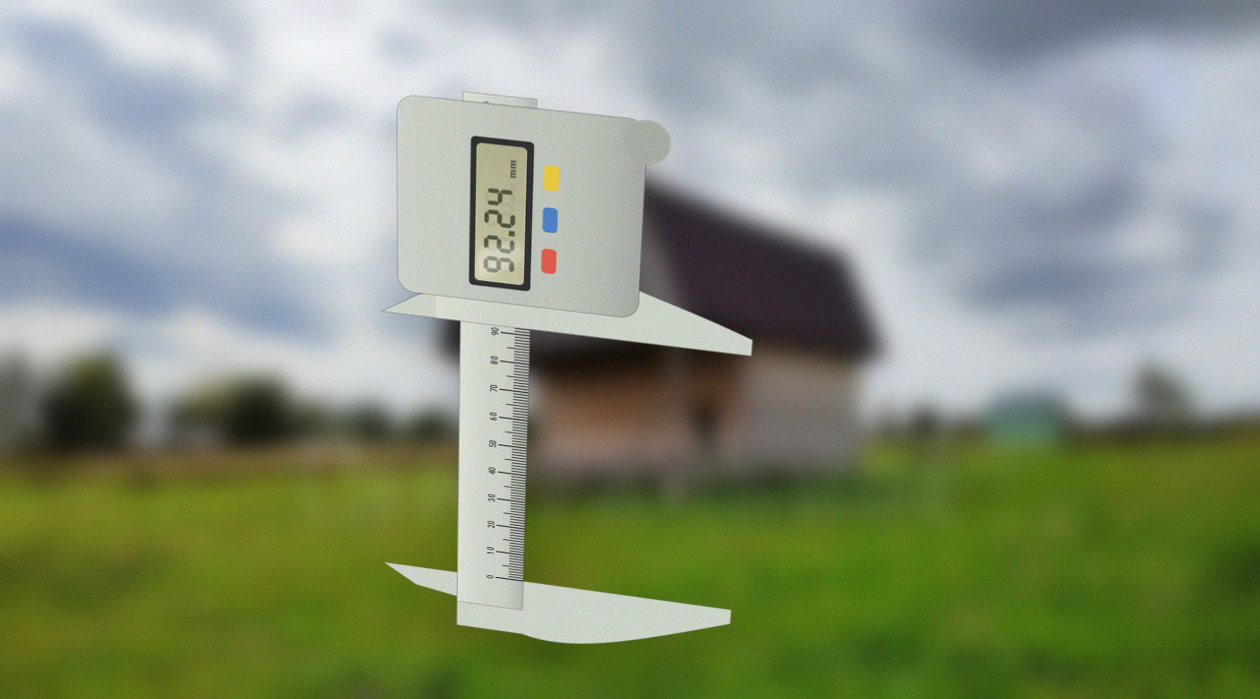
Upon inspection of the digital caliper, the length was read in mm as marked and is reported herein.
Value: 92.24 mm
